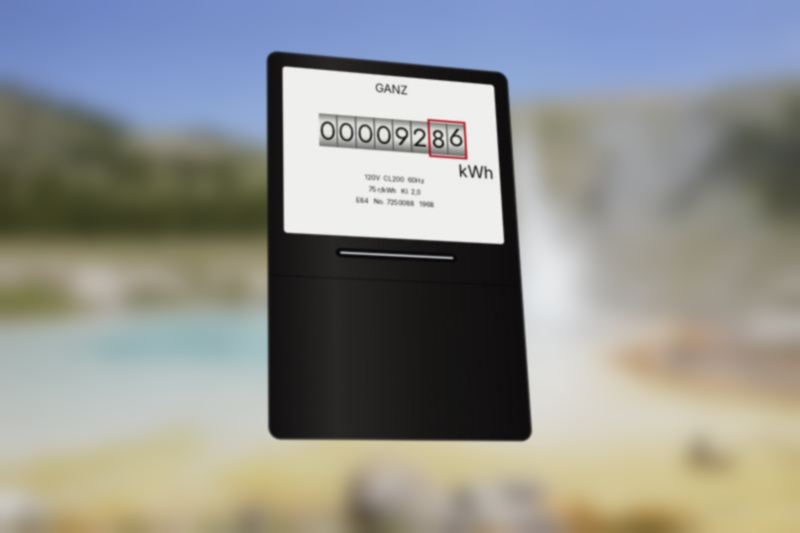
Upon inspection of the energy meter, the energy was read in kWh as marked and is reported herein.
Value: 92.86 kWh
